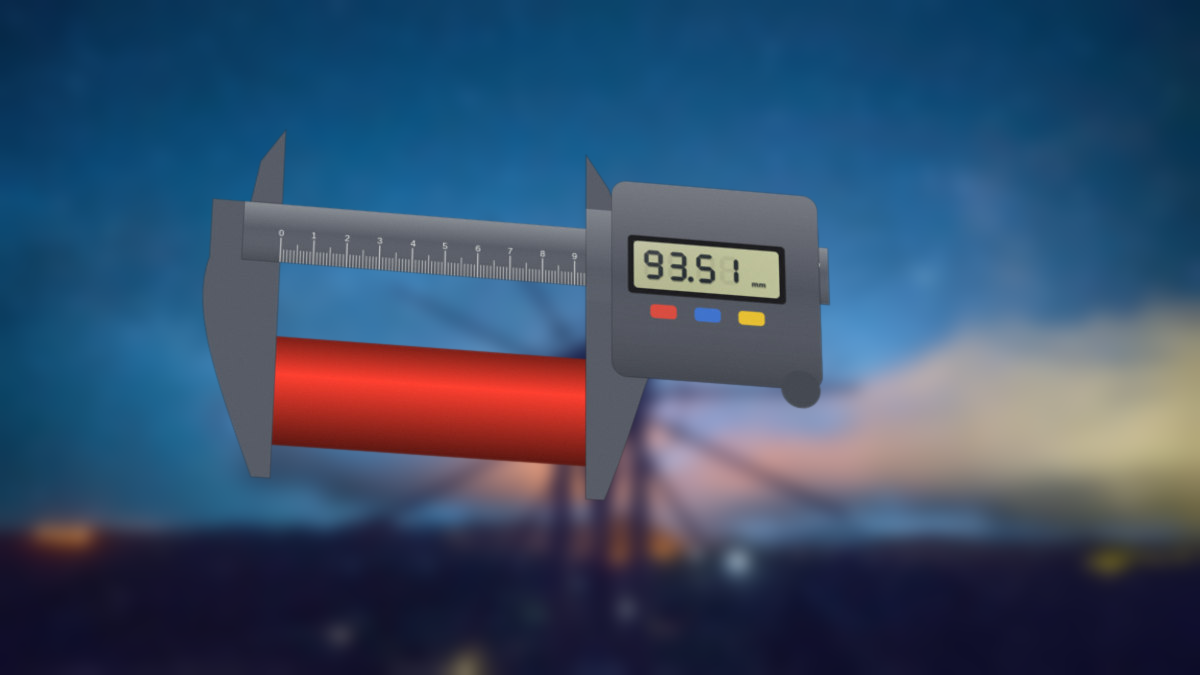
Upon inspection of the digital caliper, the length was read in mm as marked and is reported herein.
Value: 93.51 mm
